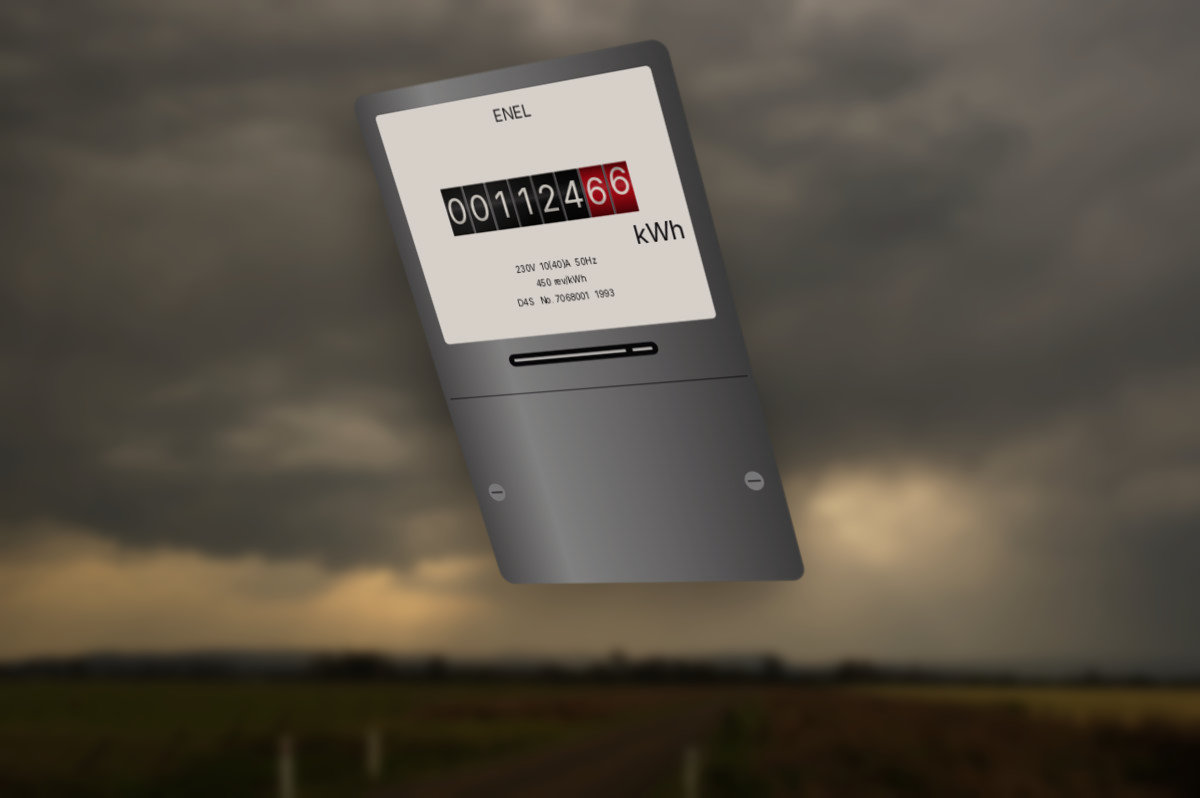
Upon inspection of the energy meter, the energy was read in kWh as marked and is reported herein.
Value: 1124.66 kWh
